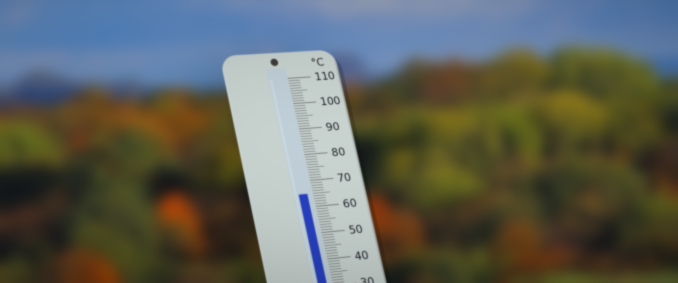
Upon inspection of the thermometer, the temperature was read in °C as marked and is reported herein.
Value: 65 °C
